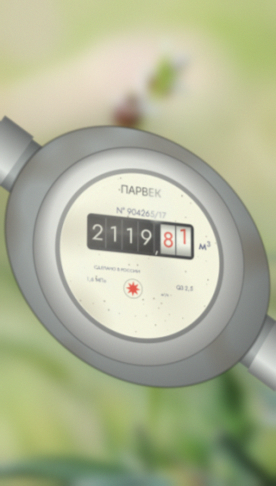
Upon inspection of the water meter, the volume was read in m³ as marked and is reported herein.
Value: 2119.81 m³
